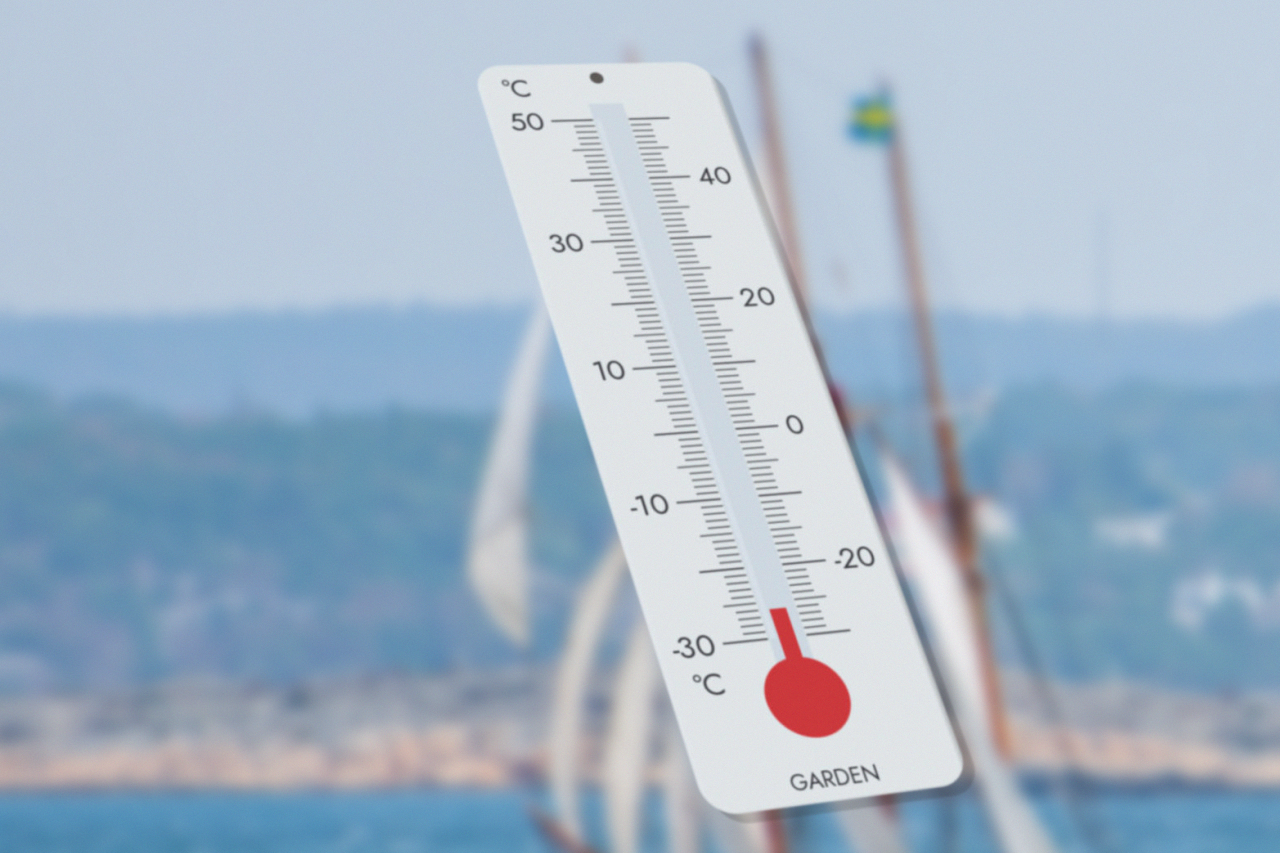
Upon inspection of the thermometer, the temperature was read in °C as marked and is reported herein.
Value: -26 °C
